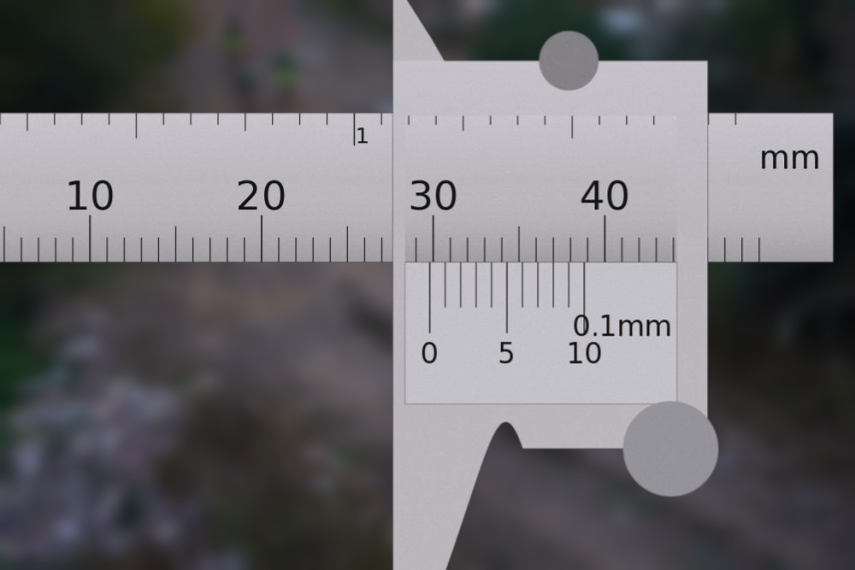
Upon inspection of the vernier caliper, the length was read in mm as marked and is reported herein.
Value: 29.8 mm
